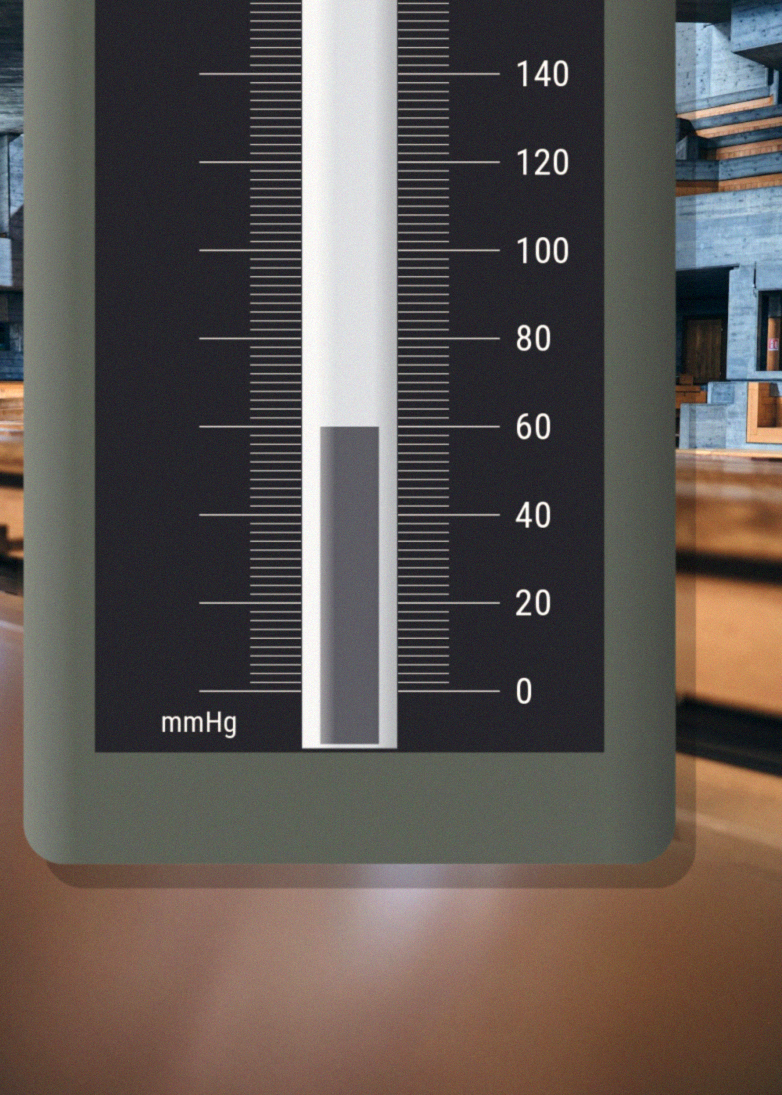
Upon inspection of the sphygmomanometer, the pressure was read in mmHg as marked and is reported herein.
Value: 60 mmHg
